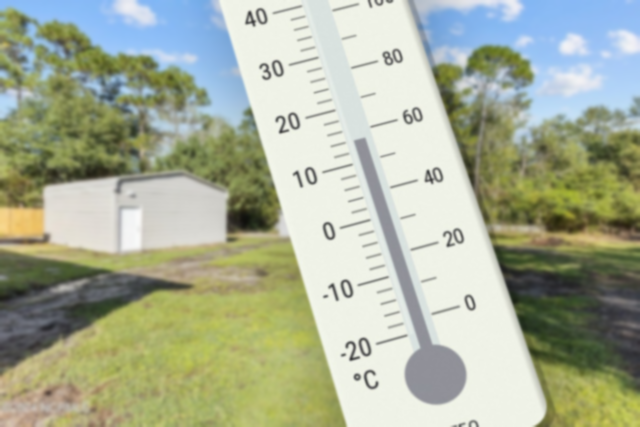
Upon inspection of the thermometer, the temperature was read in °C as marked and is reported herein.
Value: 14 °C
